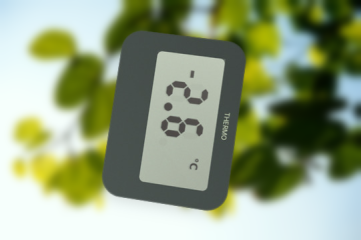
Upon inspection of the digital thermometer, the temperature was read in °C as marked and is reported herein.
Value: -2.6 °C
